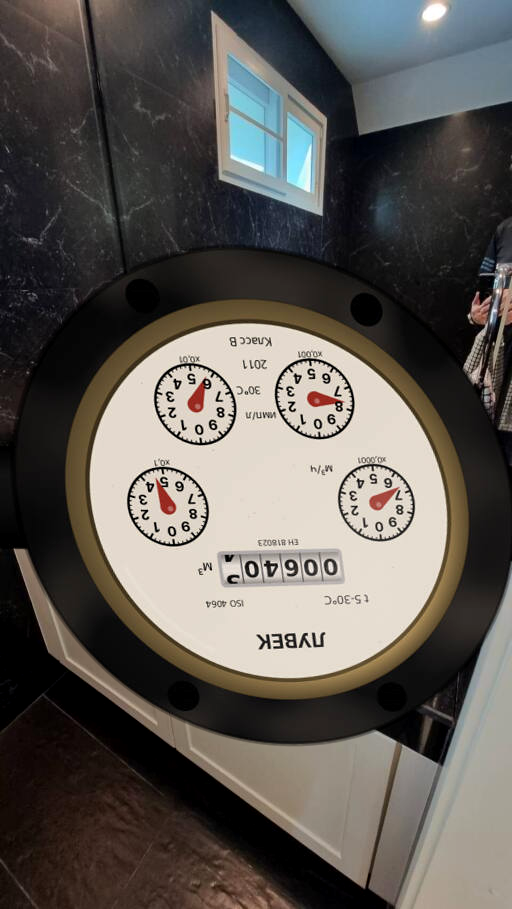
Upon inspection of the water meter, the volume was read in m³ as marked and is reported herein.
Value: 6403.4576 m³
